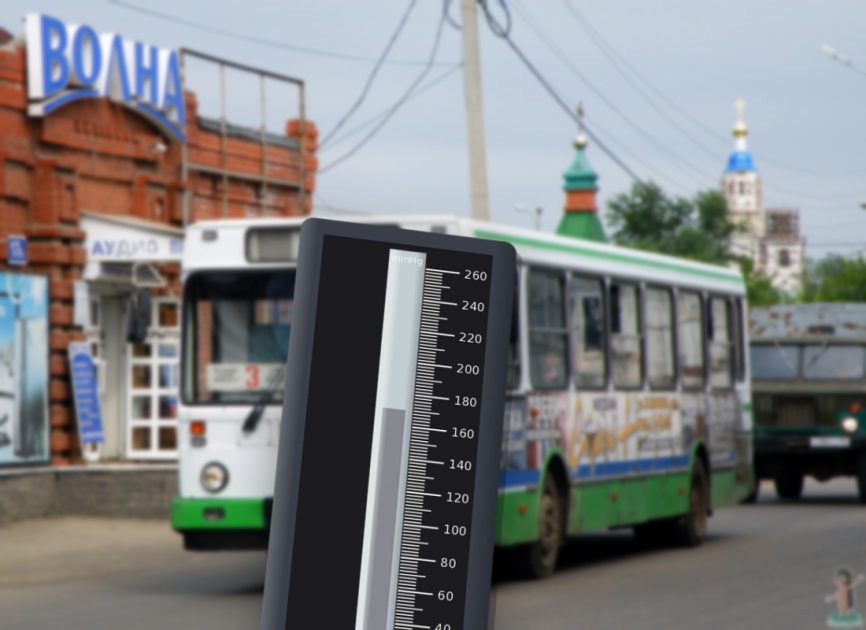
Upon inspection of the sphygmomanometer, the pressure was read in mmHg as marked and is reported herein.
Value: 170 mmHg
